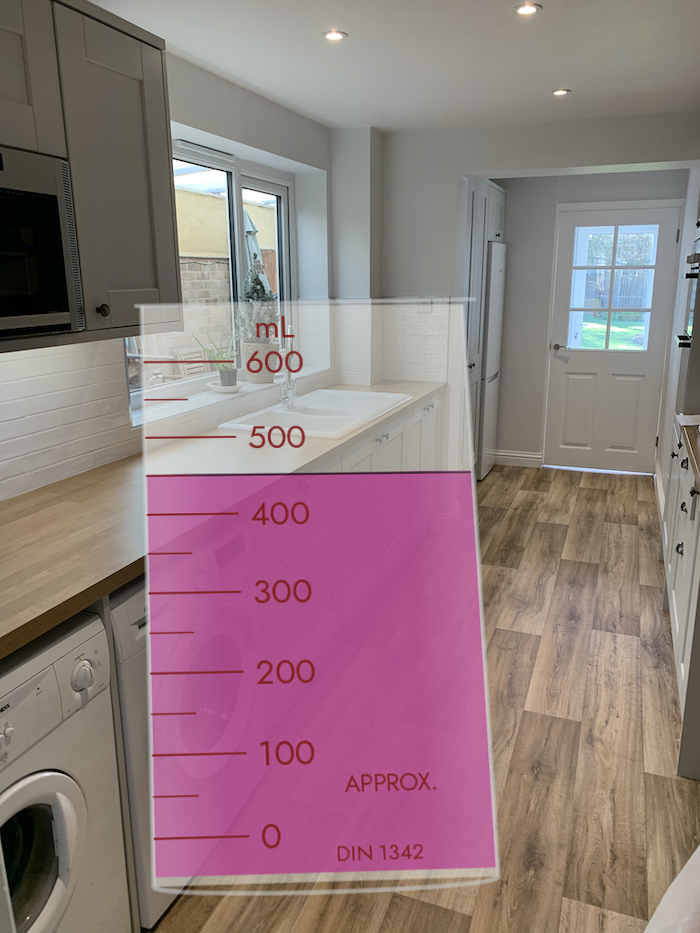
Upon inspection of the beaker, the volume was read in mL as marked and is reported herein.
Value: 450 mL
